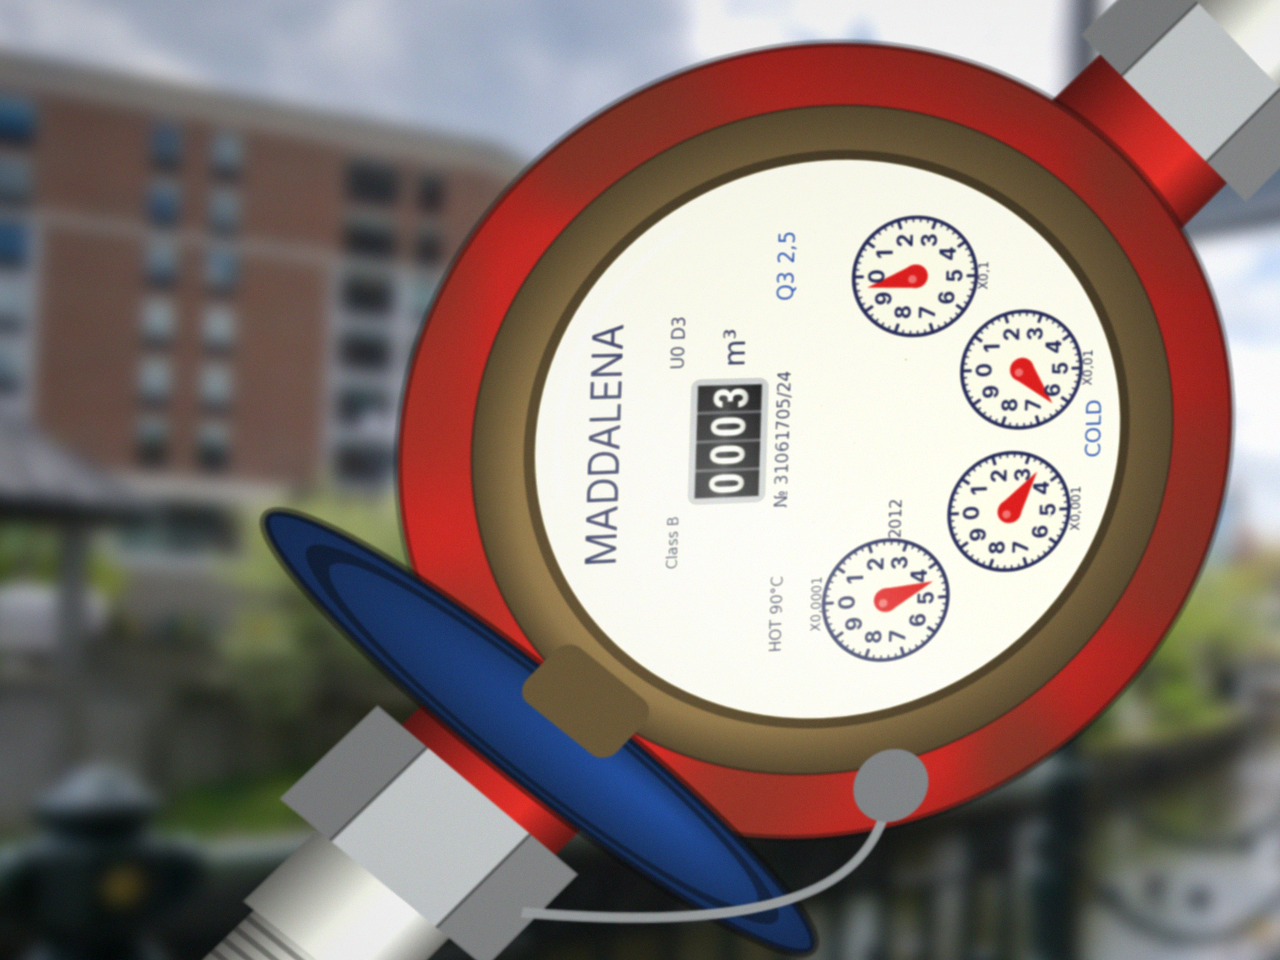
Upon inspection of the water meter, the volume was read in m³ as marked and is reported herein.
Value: 2.9634 m³
